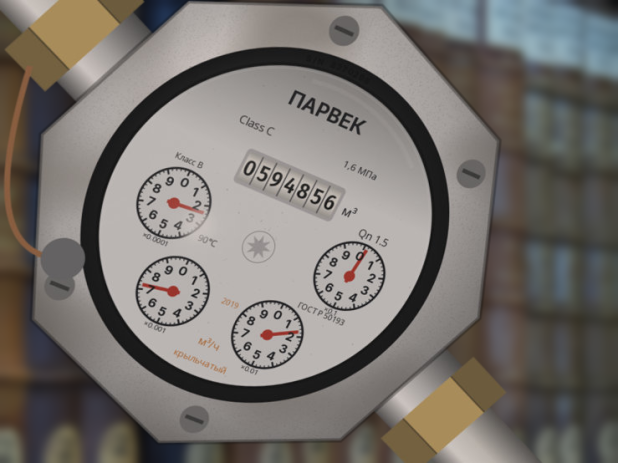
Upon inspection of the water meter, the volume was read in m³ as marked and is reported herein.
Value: 594856.0172 m³
